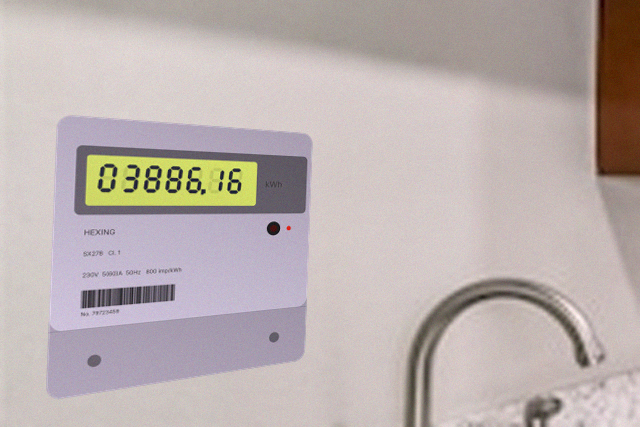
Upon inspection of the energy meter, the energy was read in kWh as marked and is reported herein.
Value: 3886.16 kWh
